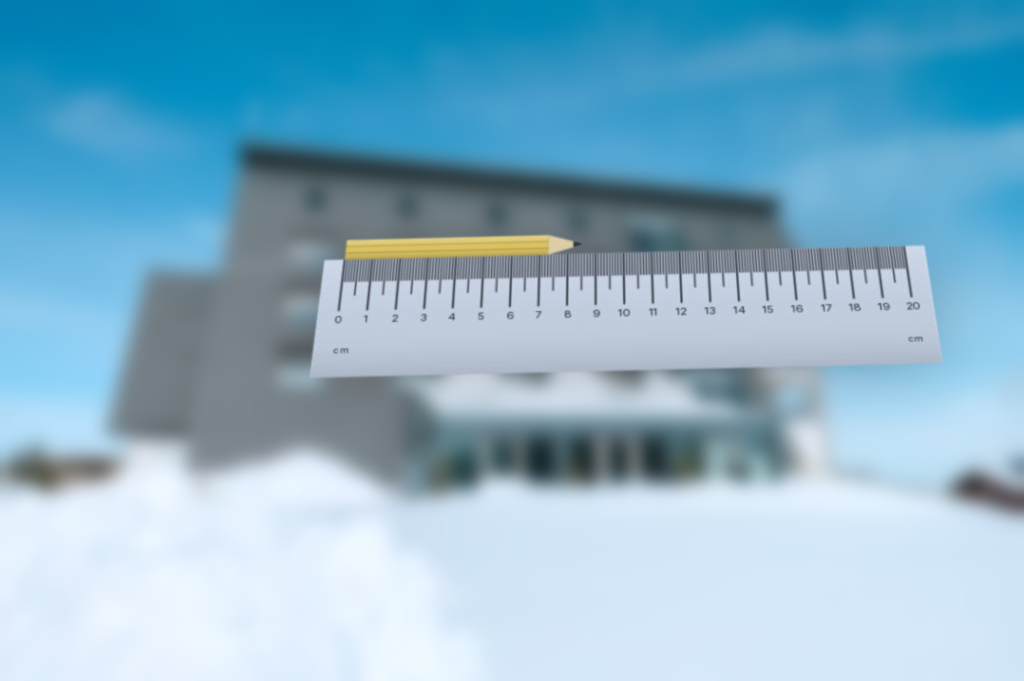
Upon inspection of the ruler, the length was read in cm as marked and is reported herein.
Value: 8.5 cm
